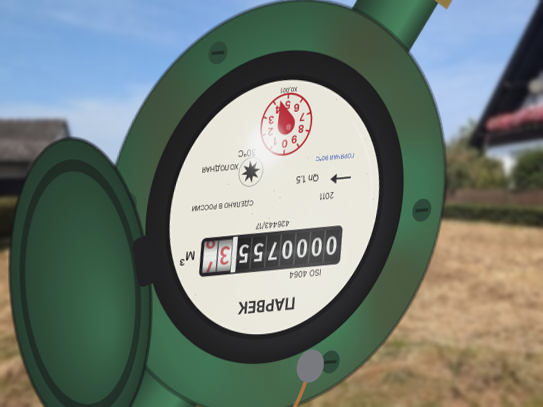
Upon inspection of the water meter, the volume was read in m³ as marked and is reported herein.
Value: 755.374 m³
